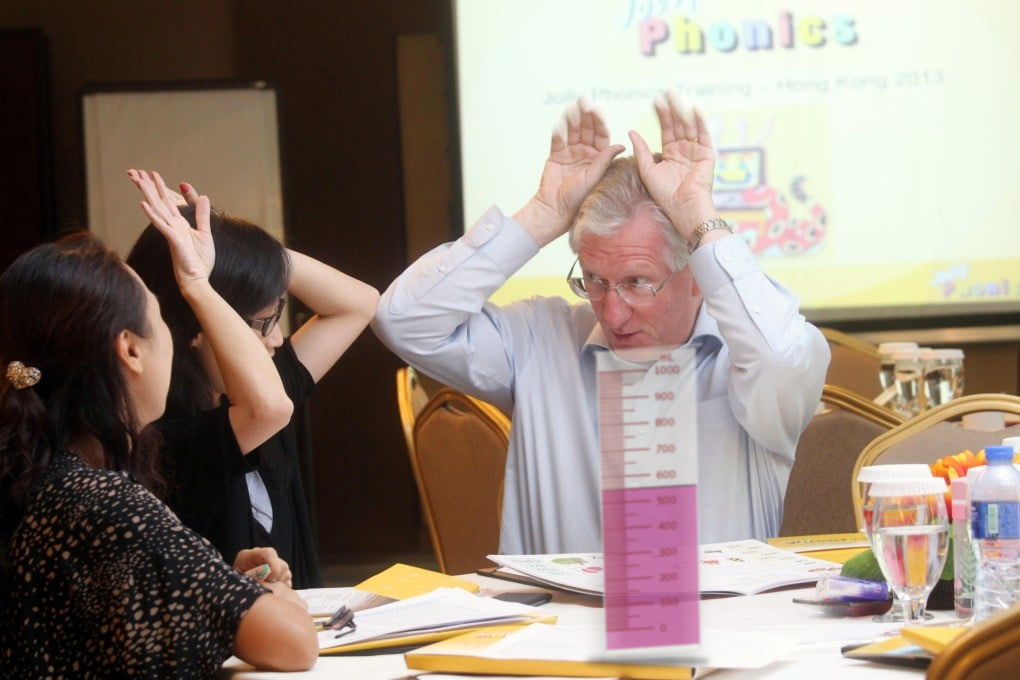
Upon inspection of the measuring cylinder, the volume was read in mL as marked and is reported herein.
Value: 550 mL
